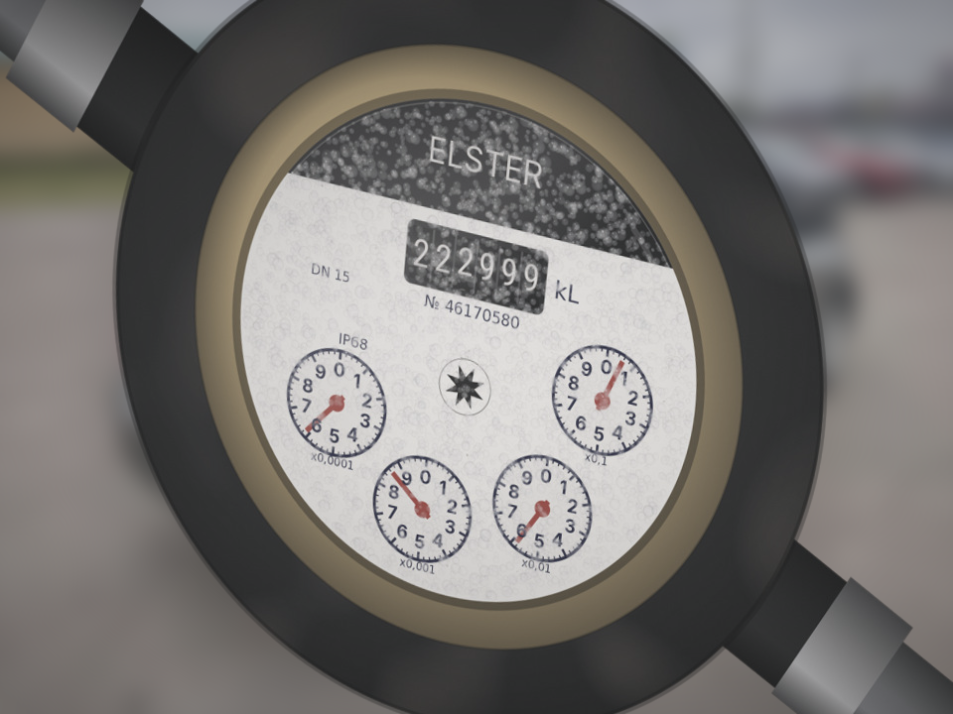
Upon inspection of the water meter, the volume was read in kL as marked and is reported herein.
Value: 222999.0586 kL
